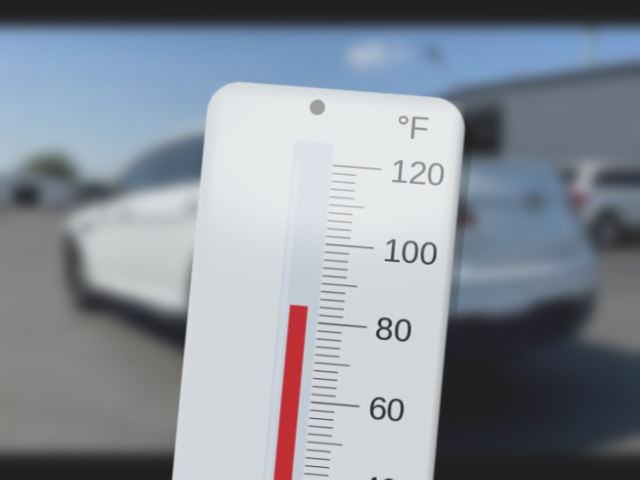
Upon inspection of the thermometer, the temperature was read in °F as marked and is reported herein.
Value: 84 °F
